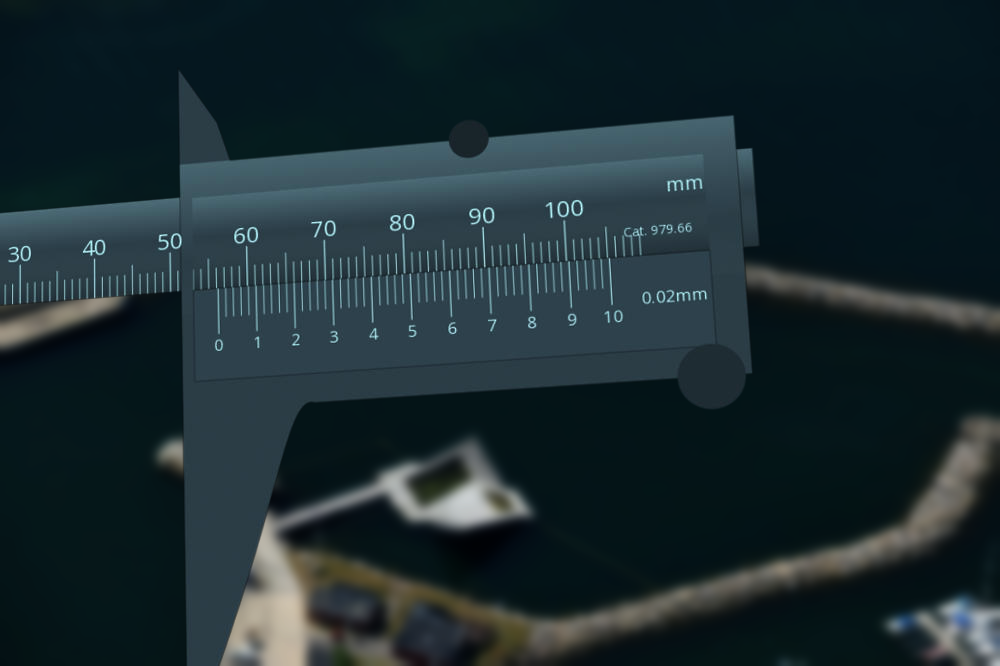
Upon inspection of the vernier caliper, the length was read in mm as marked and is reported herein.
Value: 56.2 mm
